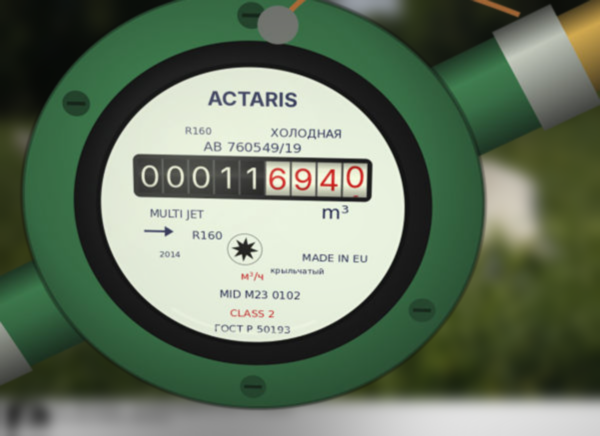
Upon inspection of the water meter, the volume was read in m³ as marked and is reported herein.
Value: 11.6940 m³
